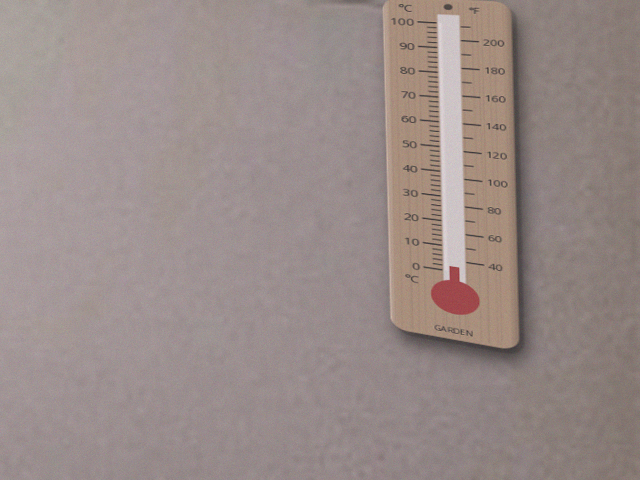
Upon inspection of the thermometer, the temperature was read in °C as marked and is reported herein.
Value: 2 °C
